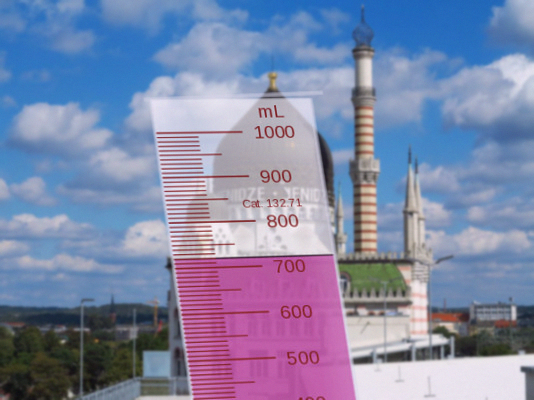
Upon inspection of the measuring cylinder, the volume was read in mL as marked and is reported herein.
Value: 720 mL
